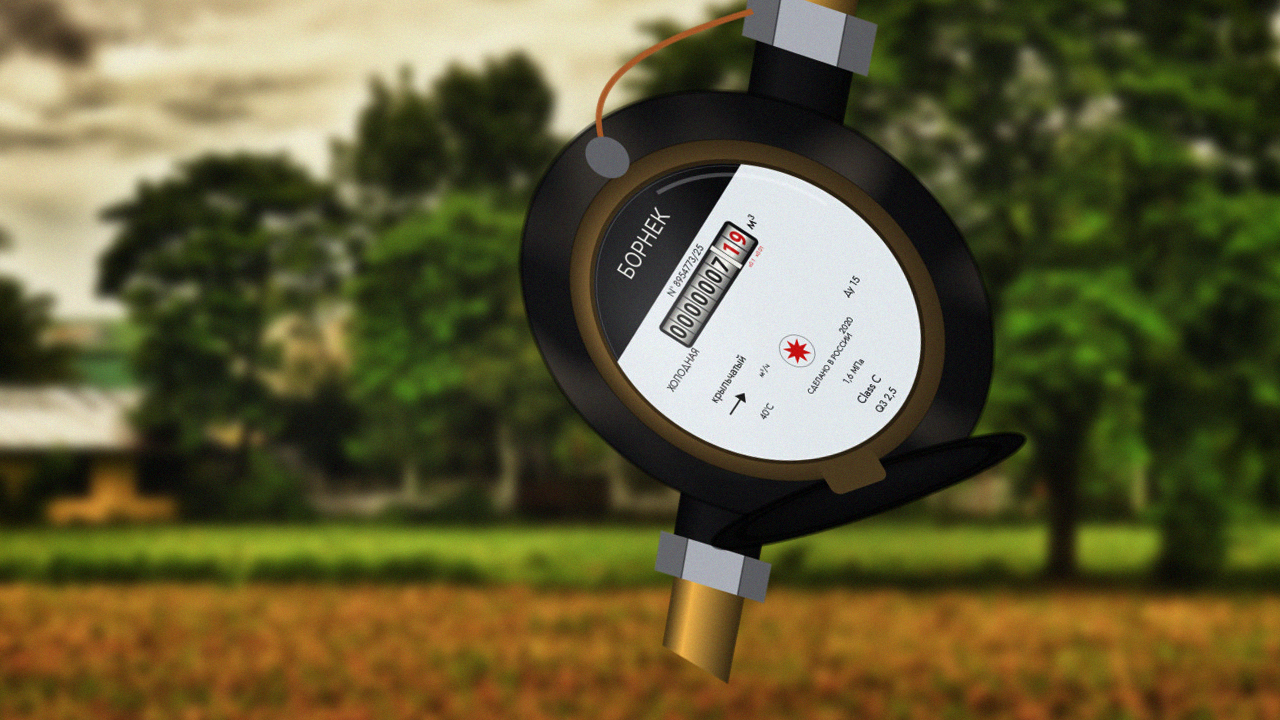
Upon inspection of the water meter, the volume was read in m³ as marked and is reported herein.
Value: 7.19 m³
